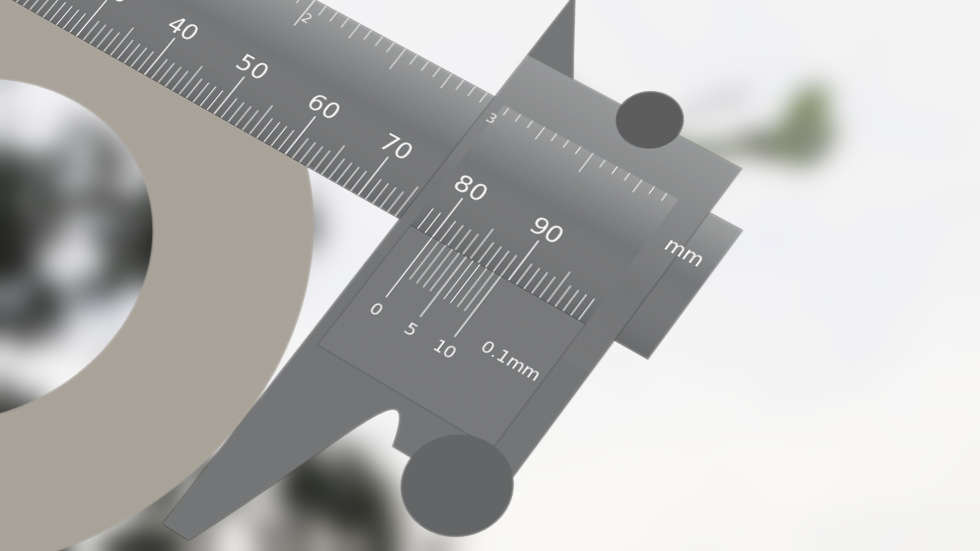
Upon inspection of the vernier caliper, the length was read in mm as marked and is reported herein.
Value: 80.0 mm
